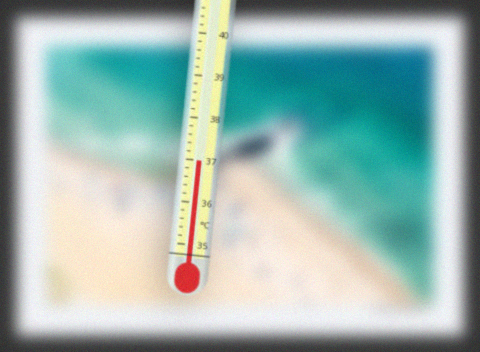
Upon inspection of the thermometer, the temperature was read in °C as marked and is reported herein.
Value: 37 °C
